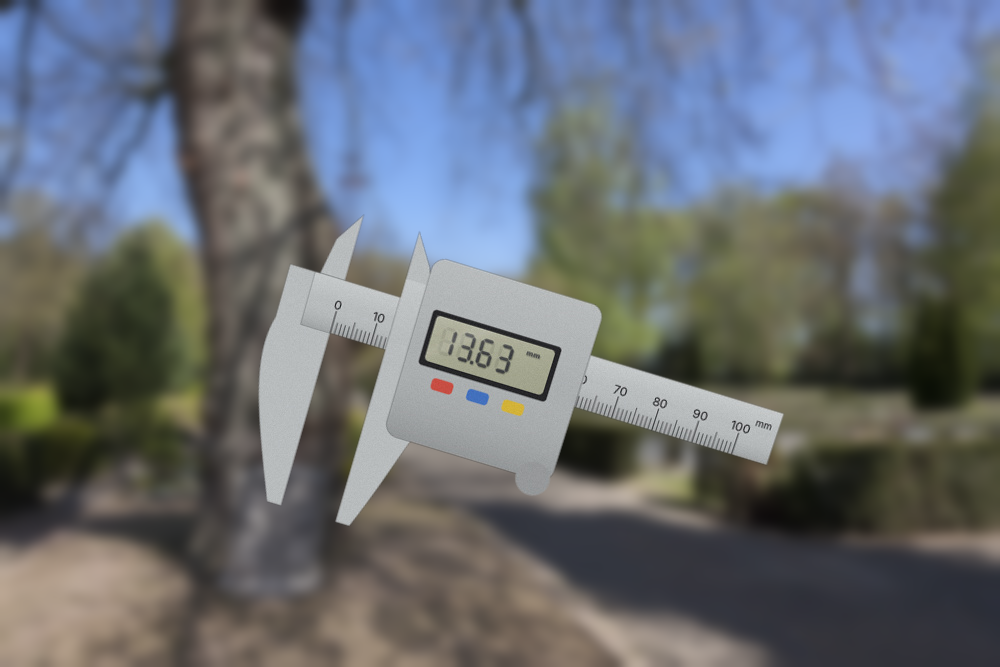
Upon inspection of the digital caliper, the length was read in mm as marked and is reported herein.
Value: 13.63 mm
